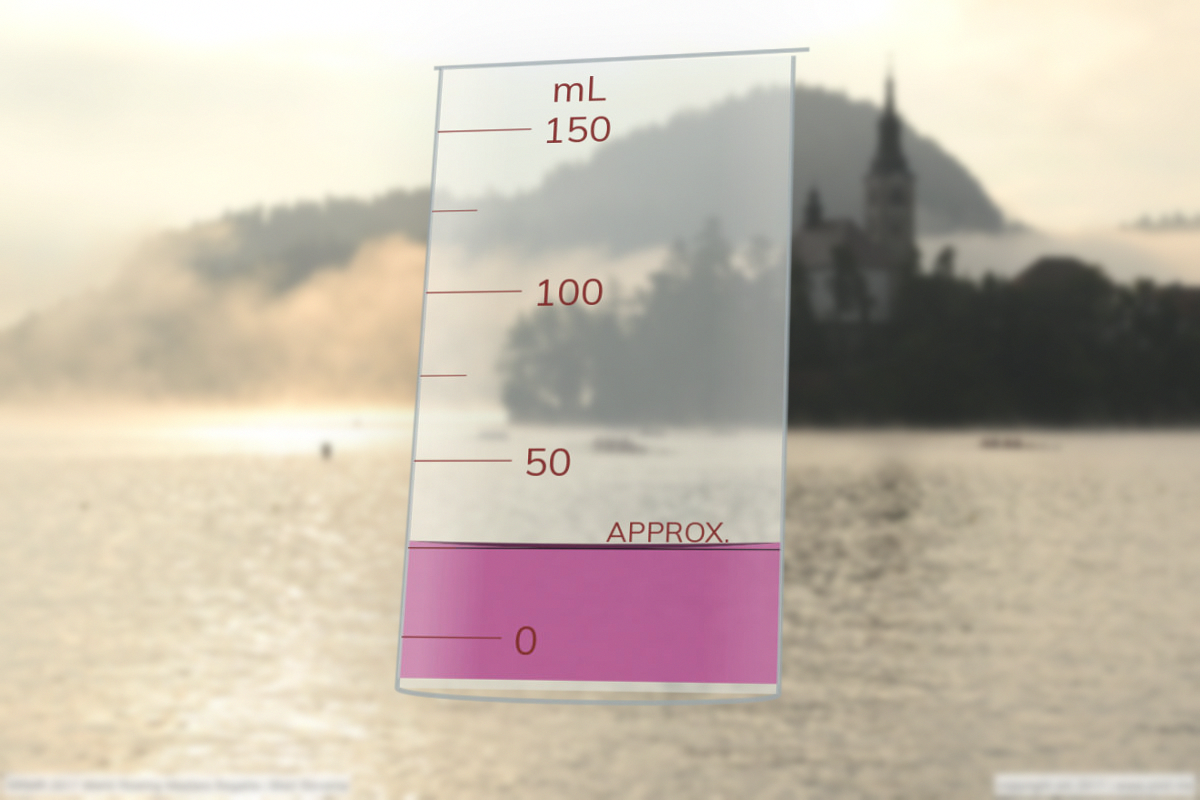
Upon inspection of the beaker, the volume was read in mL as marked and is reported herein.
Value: 25 mL
